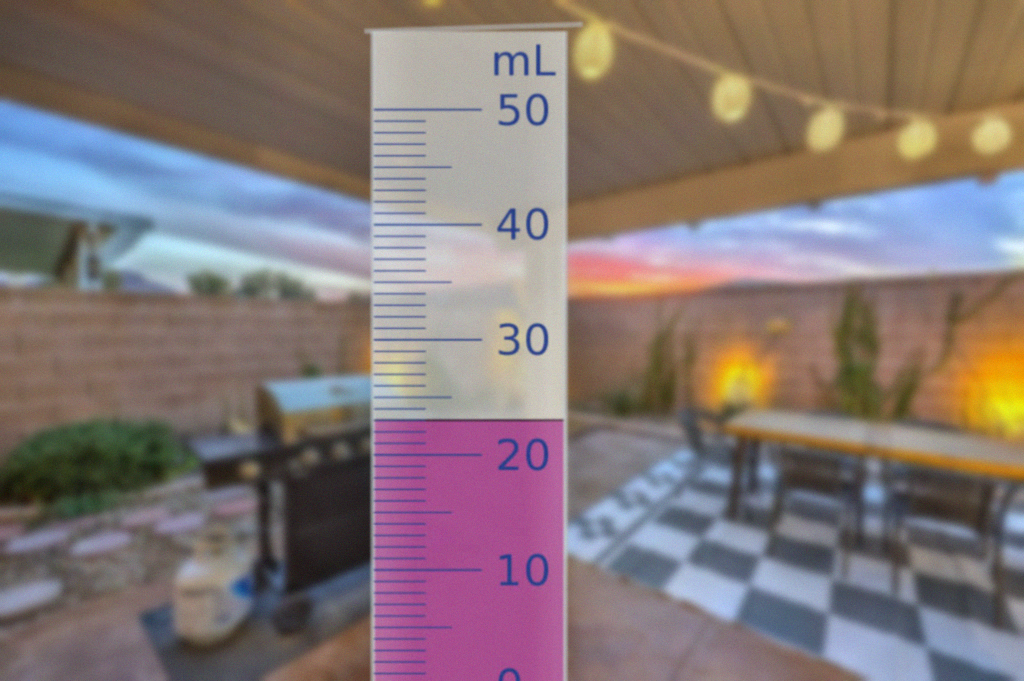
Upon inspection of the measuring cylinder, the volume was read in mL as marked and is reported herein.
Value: 23 mL
